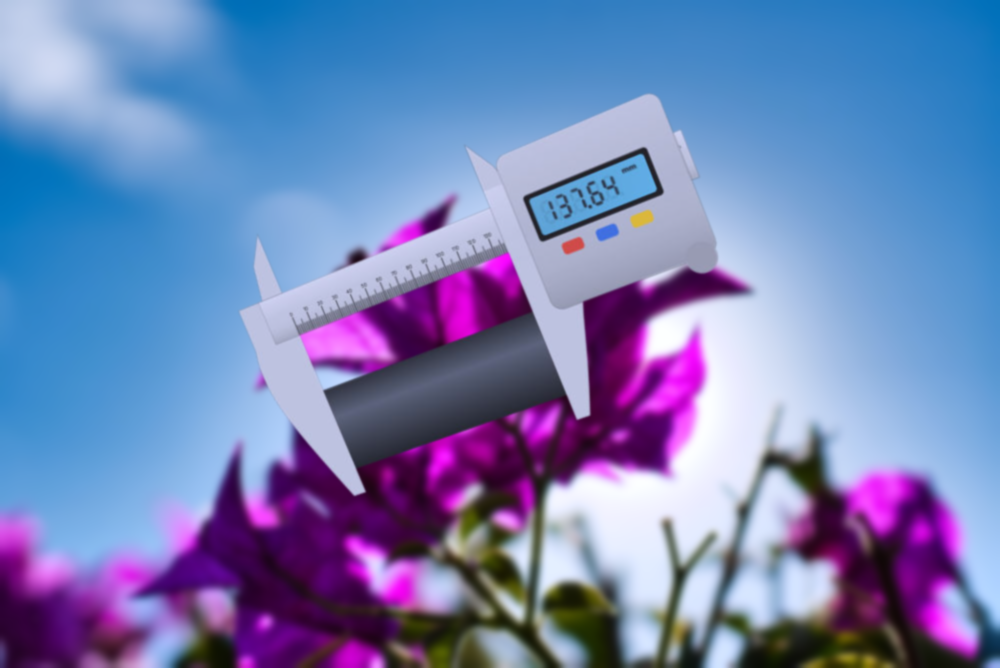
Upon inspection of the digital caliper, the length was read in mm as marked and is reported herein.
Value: 137.64 mm
